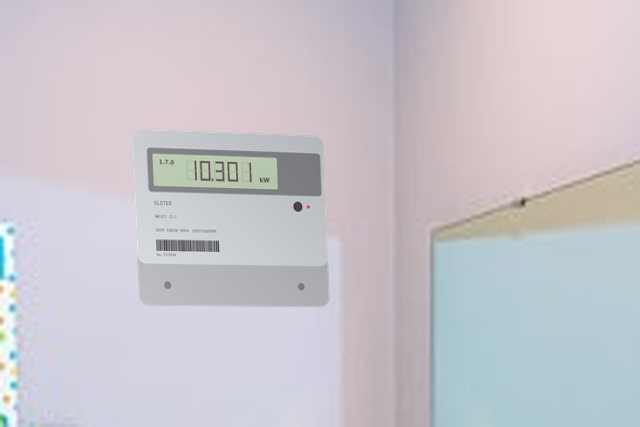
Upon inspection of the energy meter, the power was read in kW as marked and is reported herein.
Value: 10.301 kW
